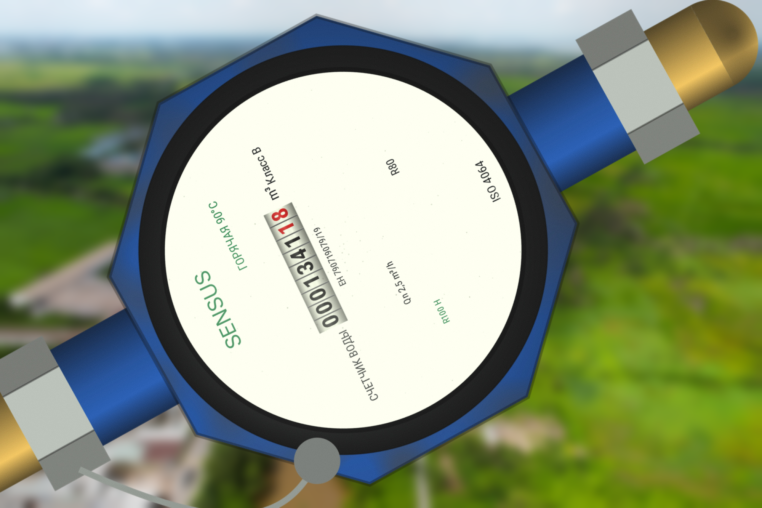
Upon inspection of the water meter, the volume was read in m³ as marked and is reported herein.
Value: 1341.18 m³
